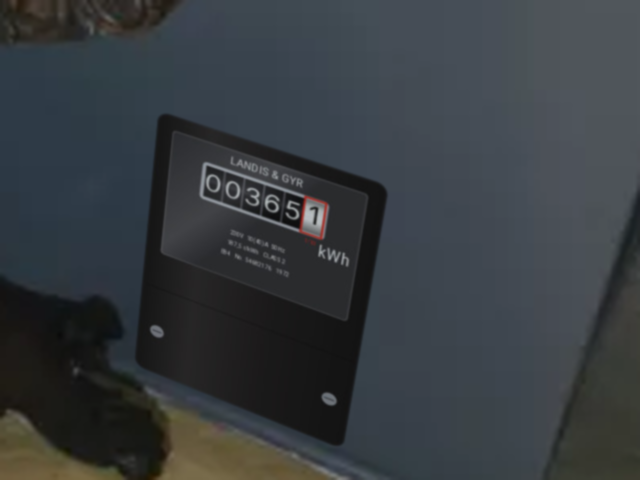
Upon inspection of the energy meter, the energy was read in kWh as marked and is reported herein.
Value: 365.1 kWh
